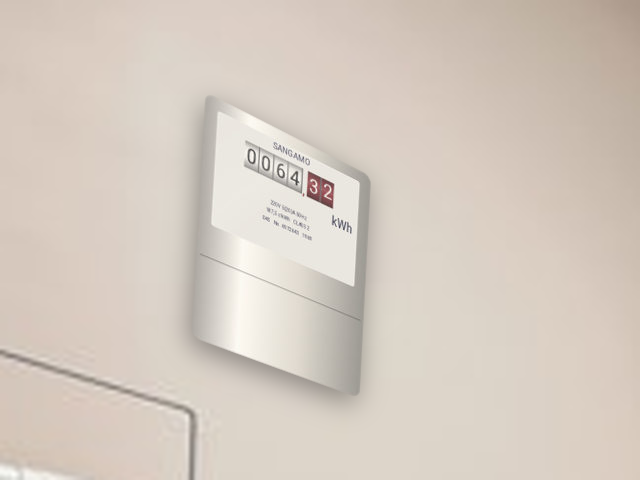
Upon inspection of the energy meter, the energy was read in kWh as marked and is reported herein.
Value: 64.32 kWh
